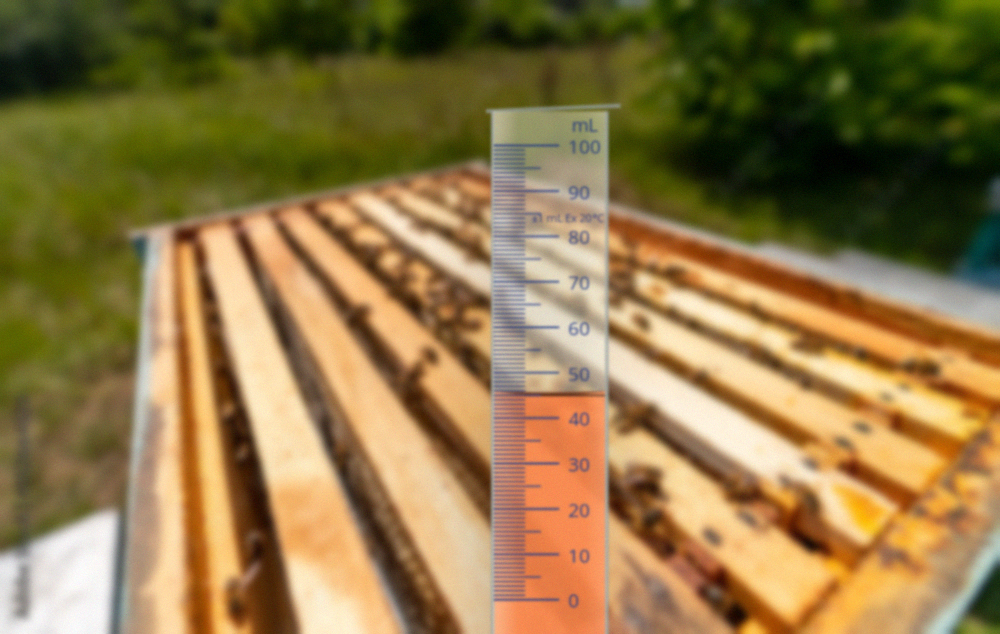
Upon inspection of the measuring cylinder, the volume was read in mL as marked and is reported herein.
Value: 45 mL
